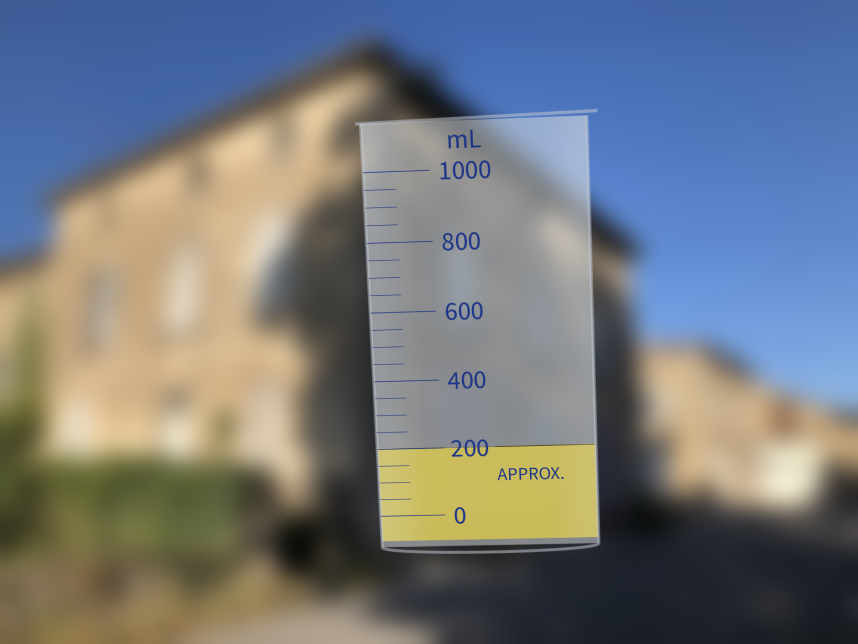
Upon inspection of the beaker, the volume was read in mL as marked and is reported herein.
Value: 200 mL
